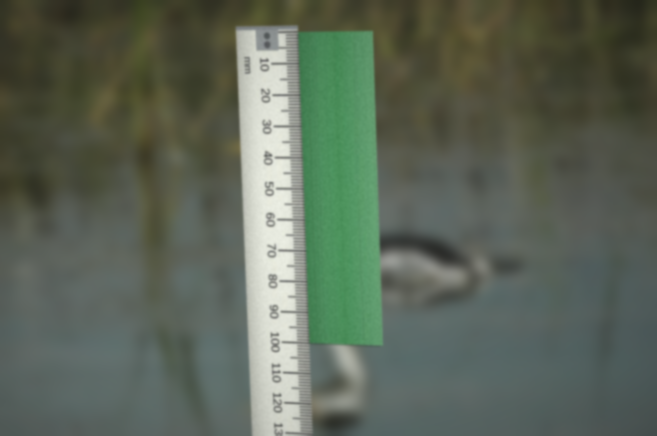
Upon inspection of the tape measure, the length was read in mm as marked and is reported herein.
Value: 100 mm
